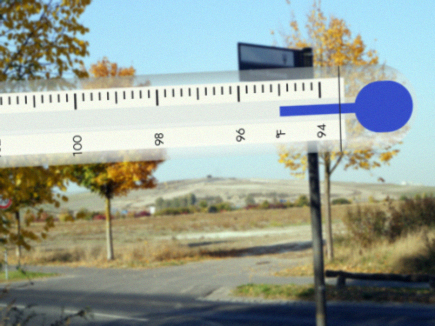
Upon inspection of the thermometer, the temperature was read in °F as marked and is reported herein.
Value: 95 °F
